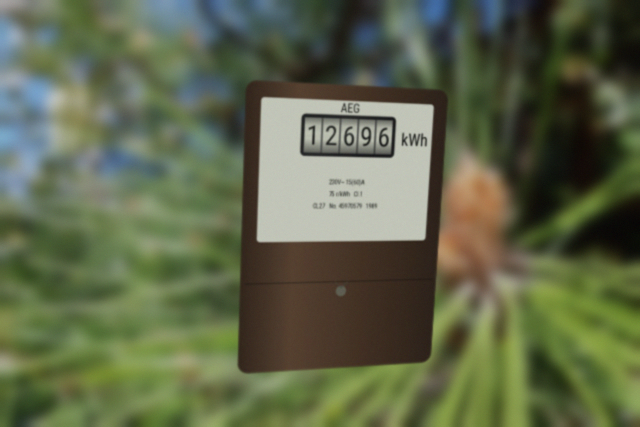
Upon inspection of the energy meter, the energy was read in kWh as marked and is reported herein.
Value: 12696 kWh
